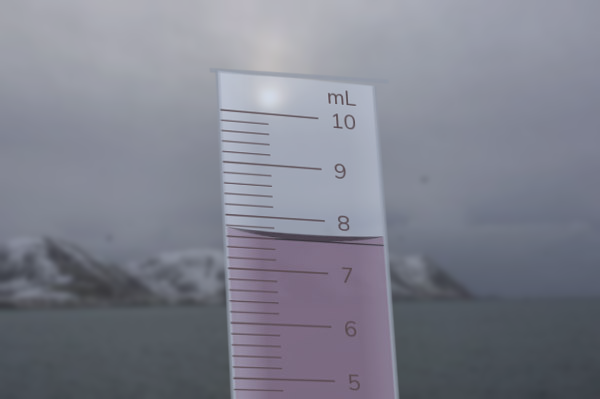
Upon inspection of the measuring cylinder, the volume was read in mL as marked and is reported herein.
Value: 7.6 mL
